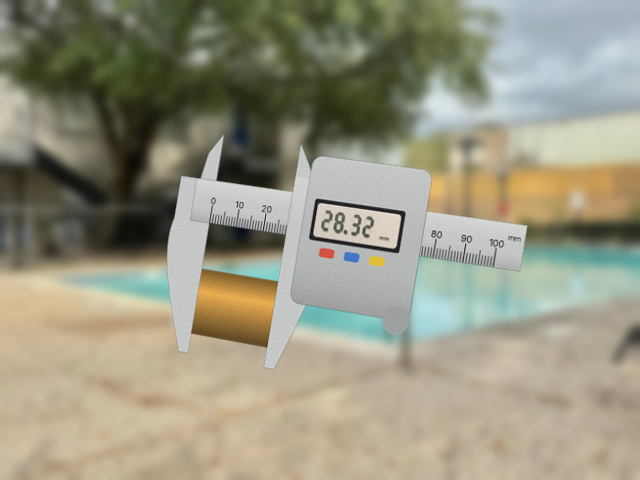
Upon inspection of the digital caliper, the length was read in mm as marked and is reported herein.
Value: 28.32 mm
